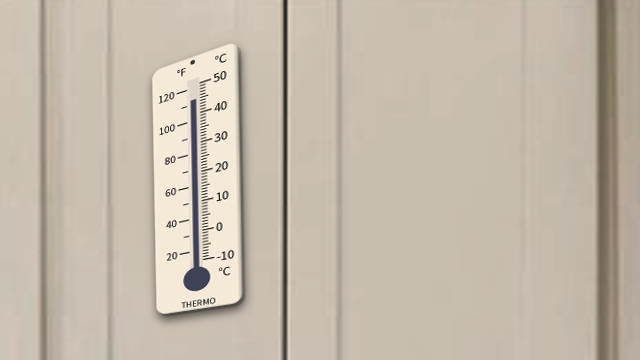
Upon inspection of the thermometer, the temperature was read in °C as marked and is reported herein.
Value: 45 °C
